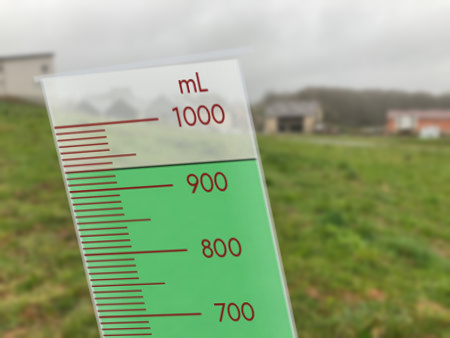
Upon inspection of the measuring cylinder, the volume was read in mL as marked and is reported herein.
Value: 930 mL
